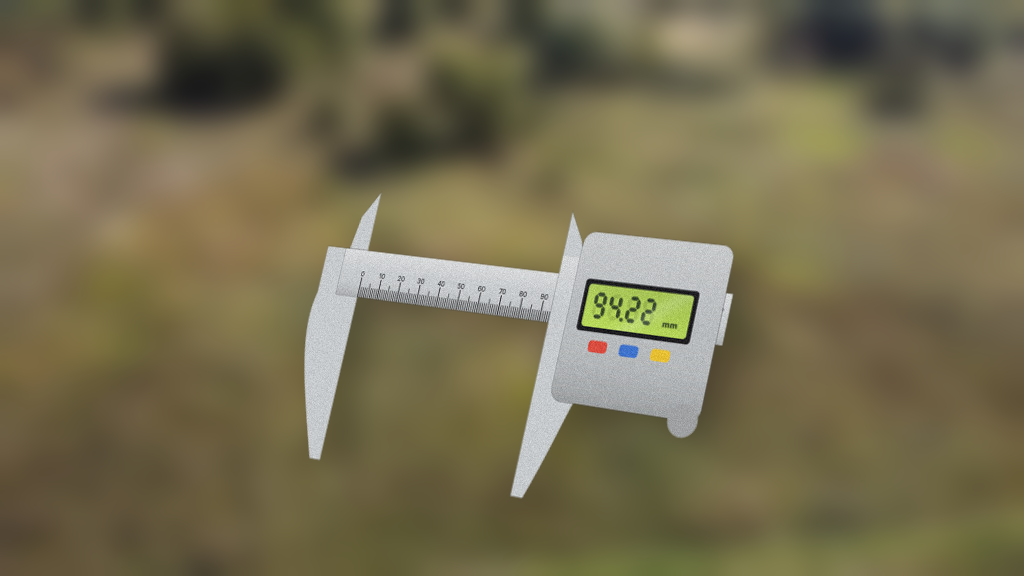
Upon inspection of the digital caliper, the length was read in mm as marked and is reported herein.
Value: 94.22 mm
